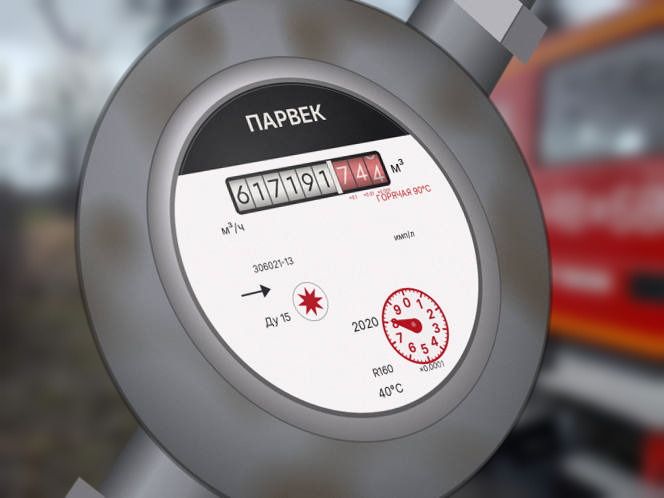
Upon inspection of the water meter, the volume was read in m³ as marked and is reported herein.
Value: 617191.7438 m³
